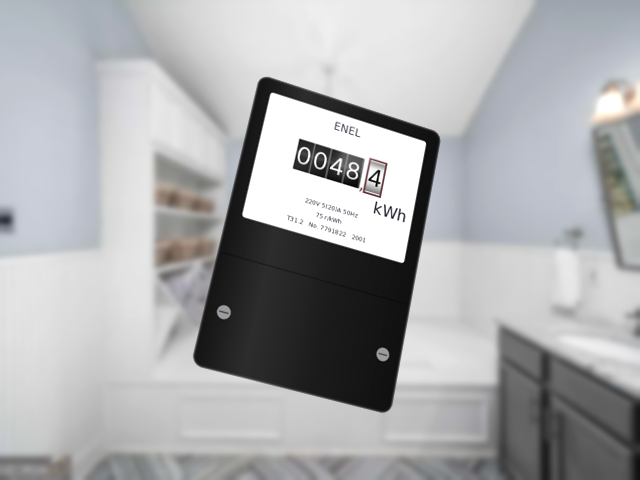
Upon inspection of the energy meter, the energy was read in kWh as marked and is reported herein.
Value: 48.4 kWh
